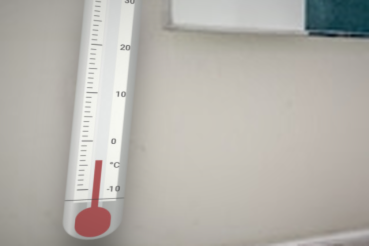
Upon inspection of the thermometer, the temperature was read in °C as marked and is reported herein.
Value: -4 °C
